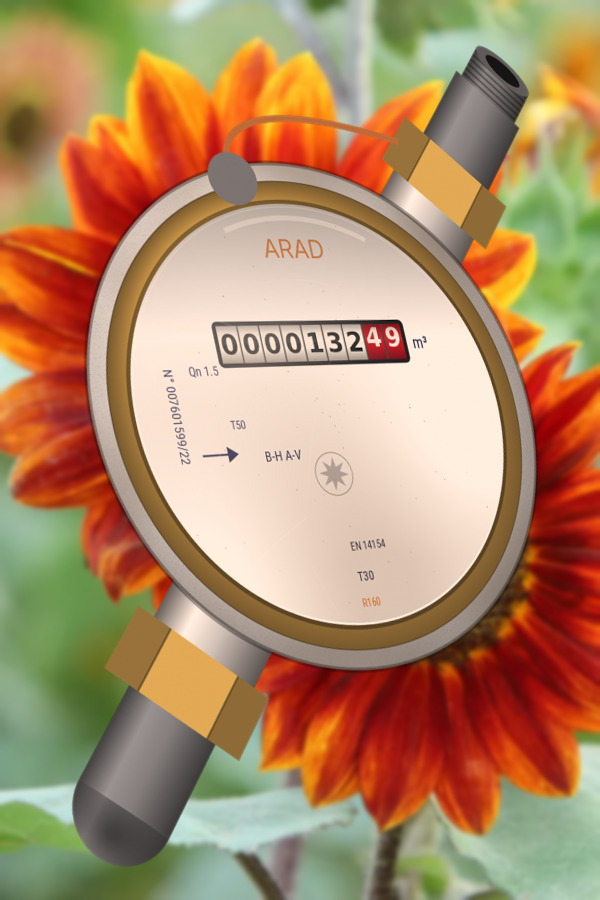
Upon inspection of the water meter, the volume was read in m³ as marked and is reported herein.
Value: 132.49 m³
